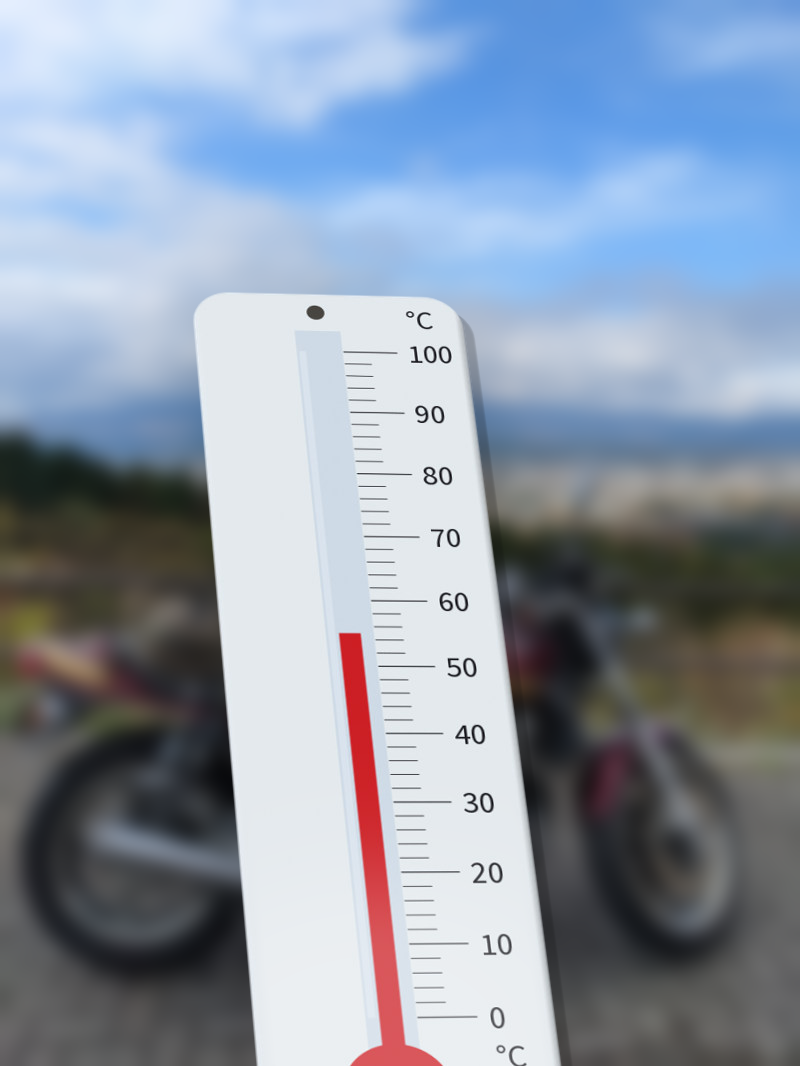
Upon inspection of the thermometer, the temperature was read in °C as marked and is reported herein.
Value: 55 °C
